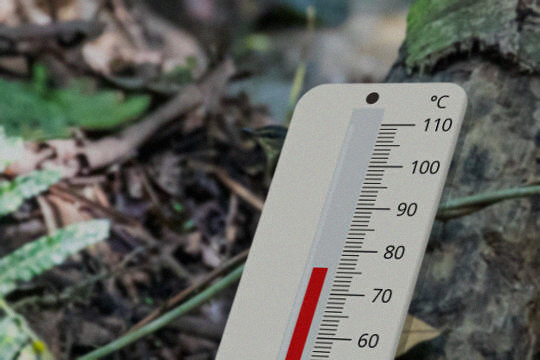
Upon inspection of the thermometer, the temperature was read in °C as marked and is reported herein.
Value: 76 °C
